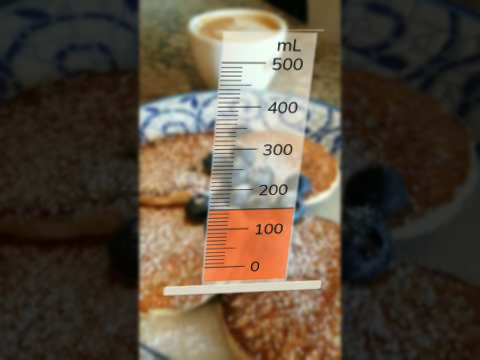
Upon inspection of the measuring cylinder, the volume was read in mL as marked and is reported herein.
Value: 150 mL
